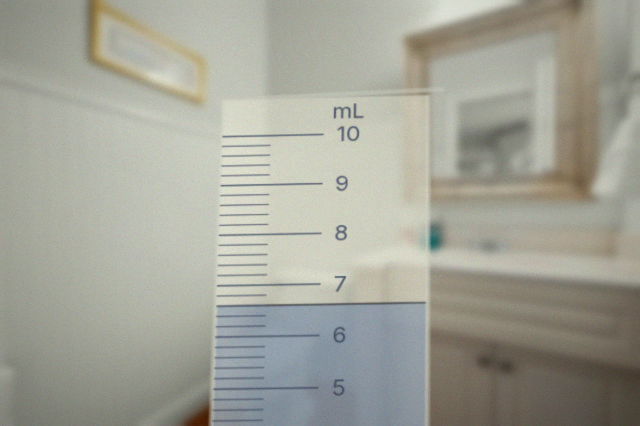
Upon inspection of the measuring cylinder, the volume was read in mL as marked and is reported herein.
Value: 6.6 mL
